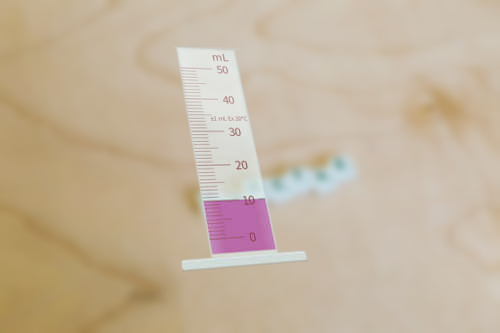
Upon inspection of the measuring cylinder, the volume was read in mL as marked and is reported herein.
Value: 10 mL
